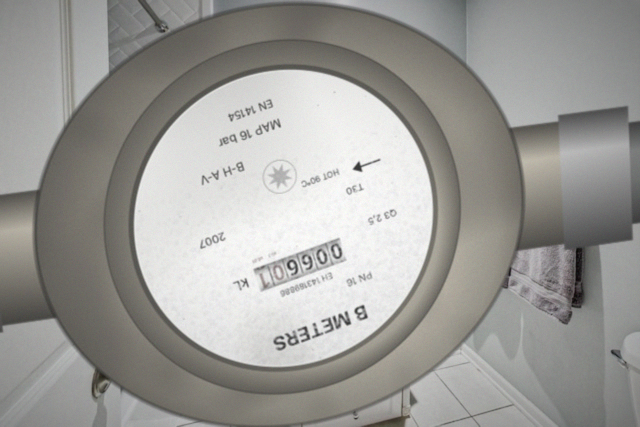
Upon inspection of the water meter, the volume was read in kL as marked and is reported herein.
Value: 66.01 kL
